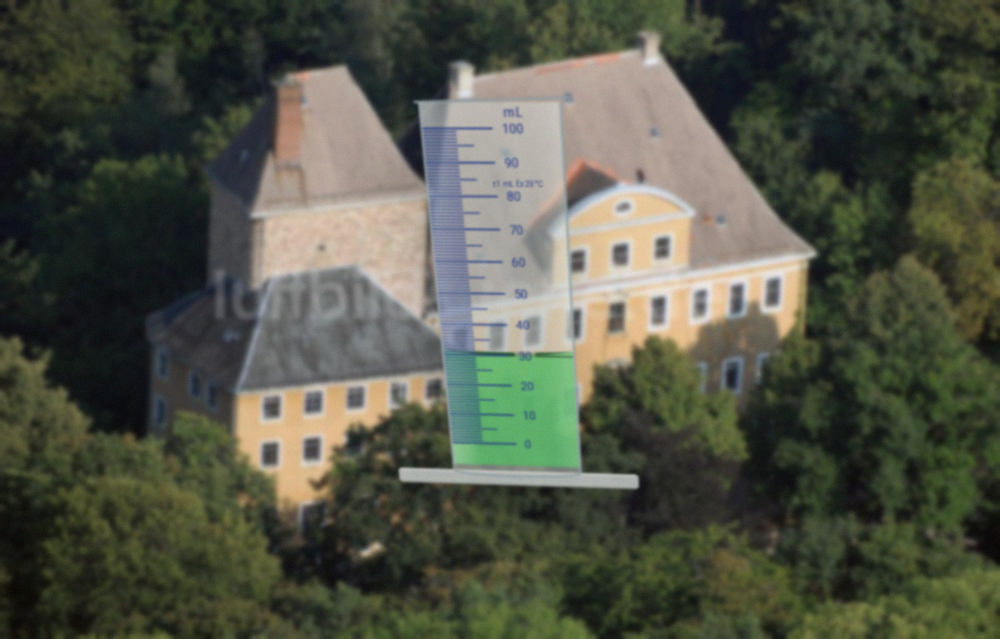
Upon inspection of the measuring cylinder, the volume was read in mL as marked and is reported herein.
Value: 30 mL
